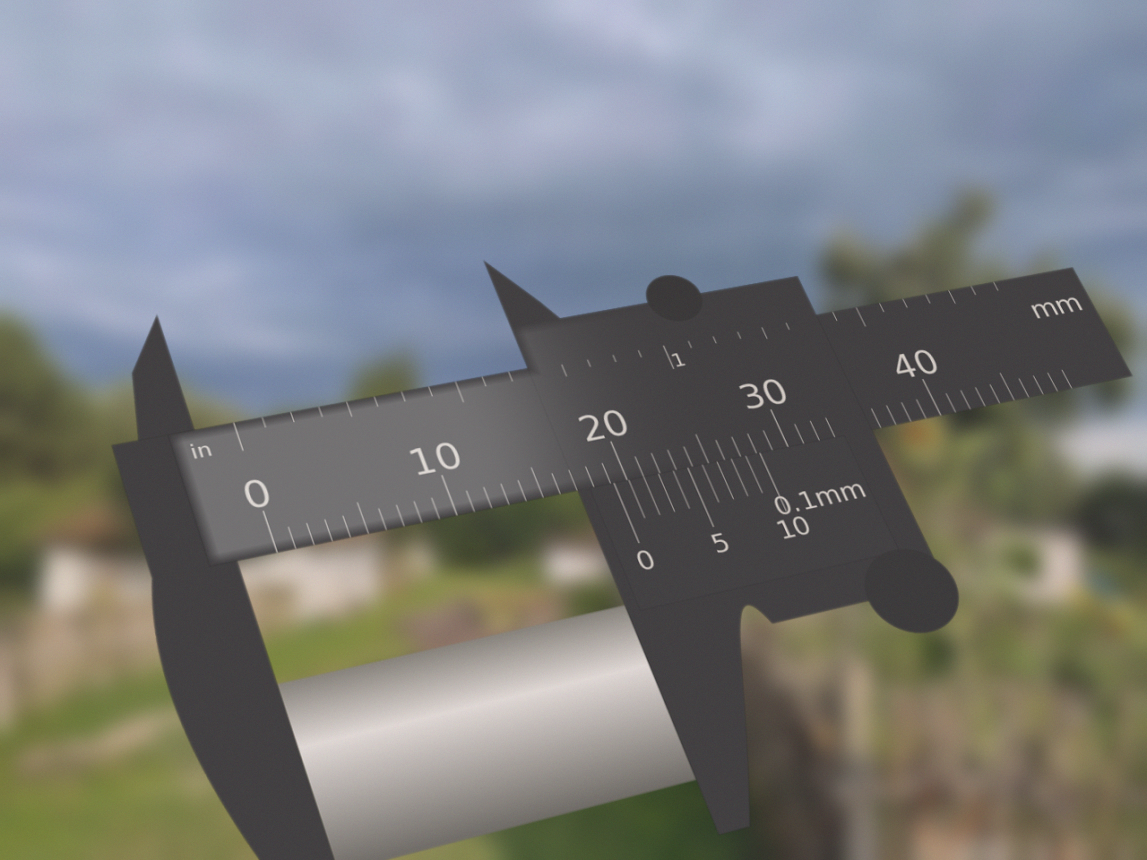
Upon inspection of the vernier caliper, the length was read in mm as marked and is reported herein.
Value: 19.2 mm
